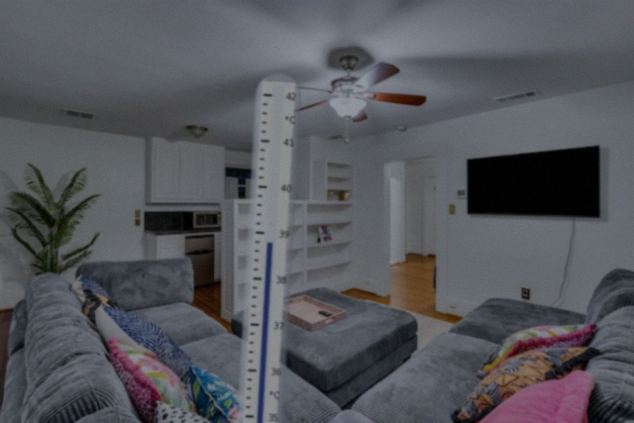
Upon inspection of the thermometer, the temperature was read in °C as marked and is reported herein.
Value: 38.8 °C
